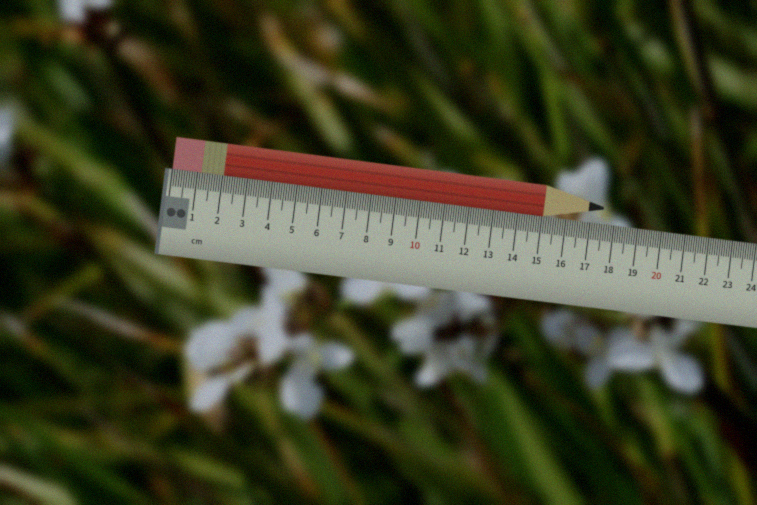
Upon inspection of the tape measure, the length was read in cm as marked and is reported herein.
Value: 17.5 cm
